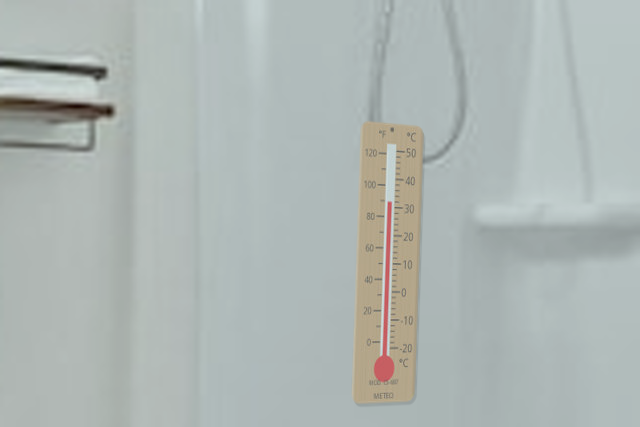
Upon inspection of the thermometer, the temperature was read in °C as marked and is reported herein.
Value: 32 °C
